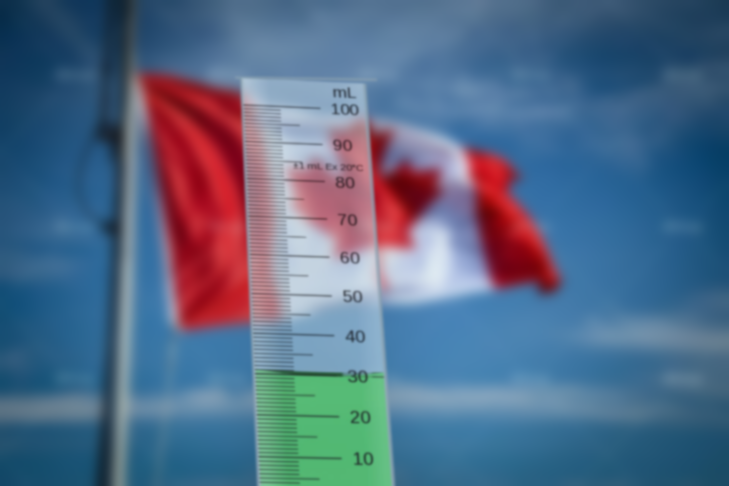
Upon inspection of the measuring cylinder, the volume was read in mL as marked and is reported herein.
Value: 30 mL
